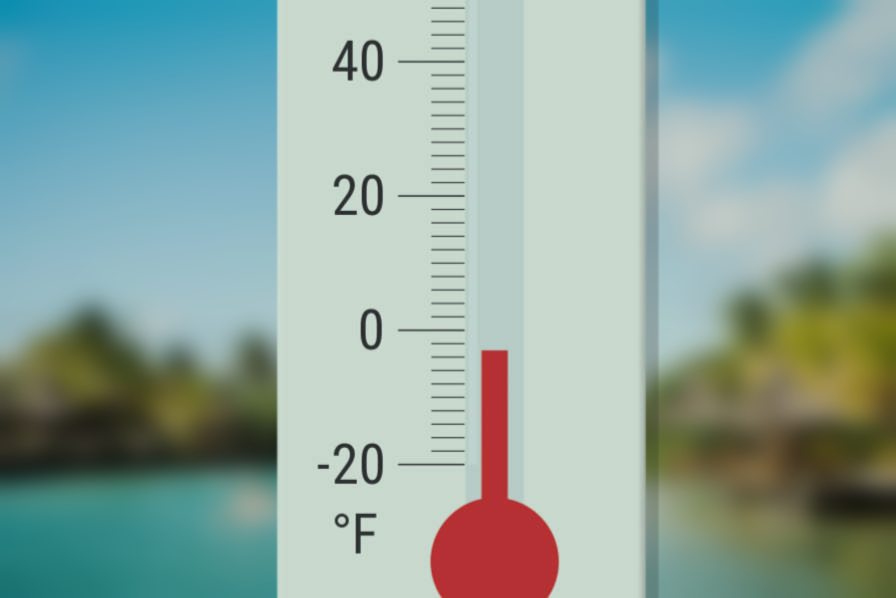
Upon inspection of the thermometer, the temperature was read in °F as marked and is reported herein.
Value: -3 °F
